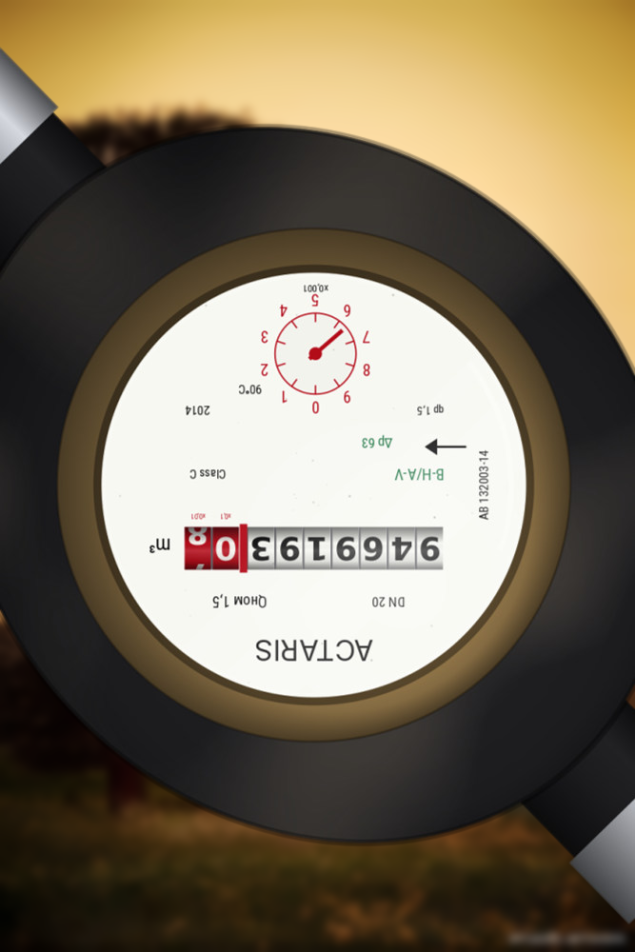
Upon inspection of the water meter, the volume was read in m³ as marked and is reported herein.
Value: 9469193.076 m³
